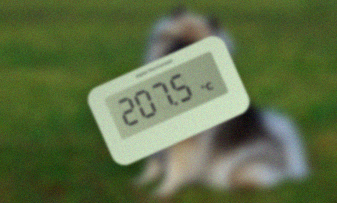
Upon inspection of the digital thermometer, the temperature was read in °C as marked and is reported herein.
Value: 207.5 °C
